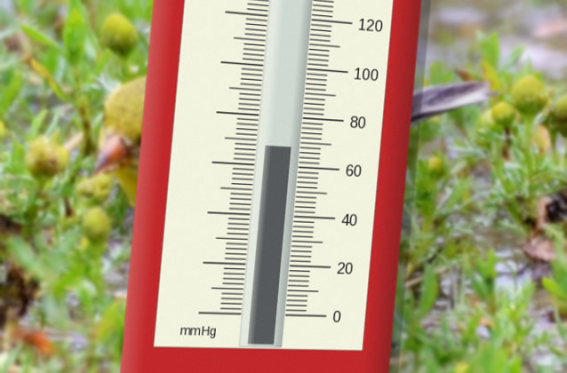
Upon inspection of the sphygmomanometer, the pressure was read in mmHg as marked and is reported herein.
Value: 68 mmHg
